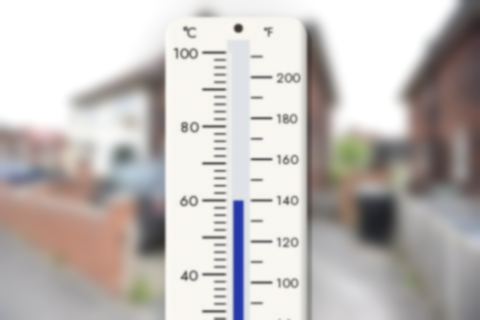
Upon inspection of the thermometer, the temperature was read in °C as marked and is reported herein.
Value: 60 °C
